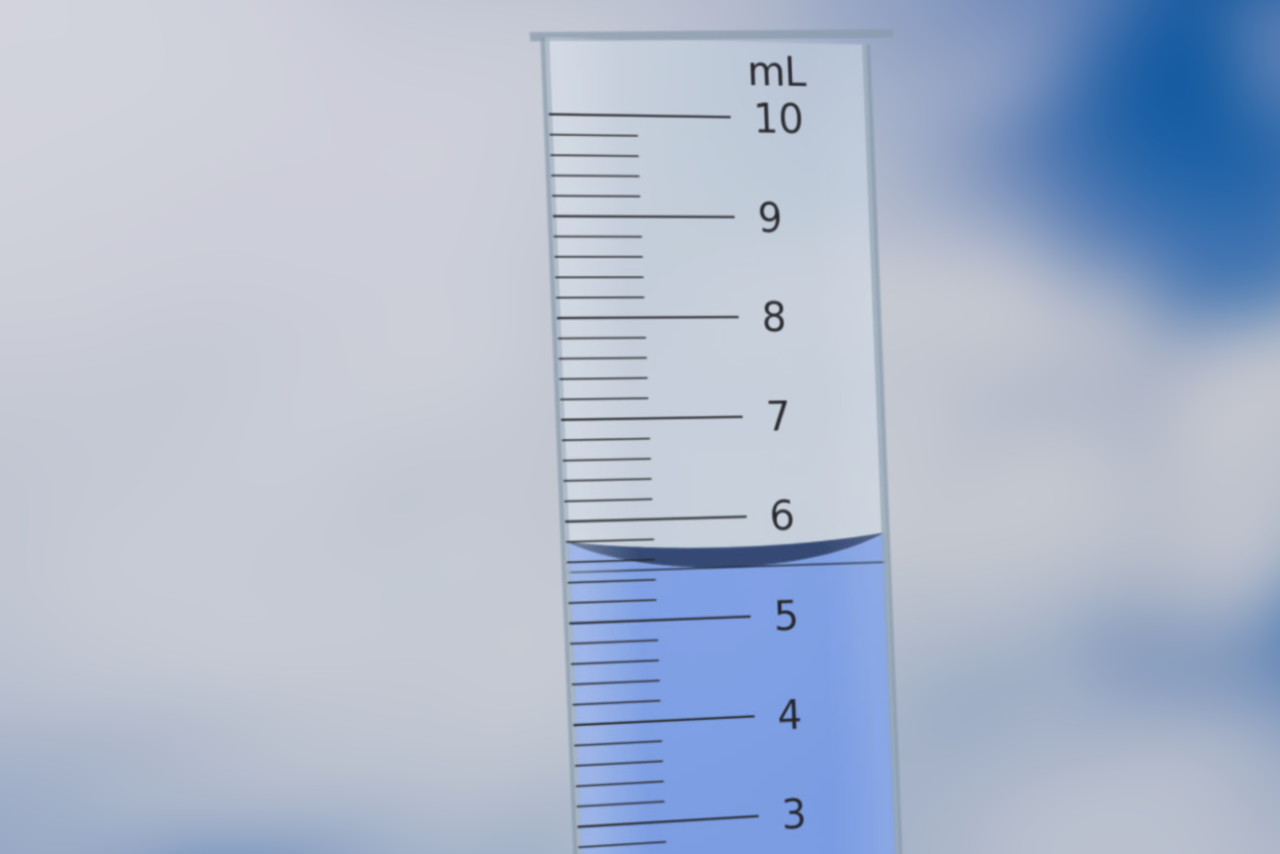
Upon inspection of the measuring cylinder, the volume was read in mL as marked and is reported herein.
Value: 5.5 mL
